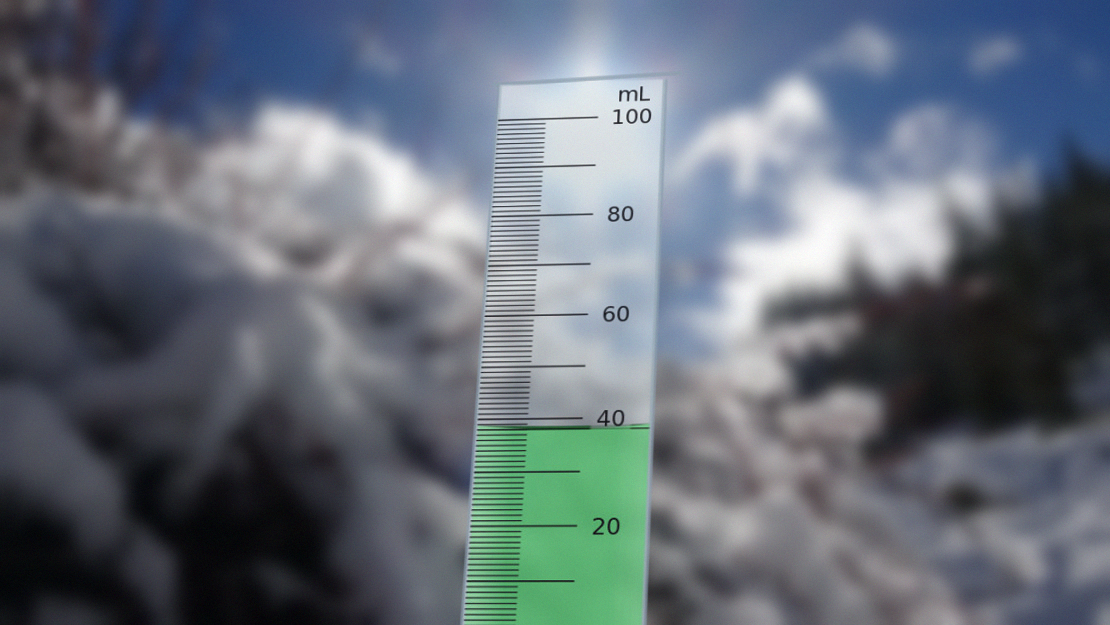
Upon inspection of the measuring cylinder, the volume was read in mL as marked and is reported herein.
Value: 38 mL
